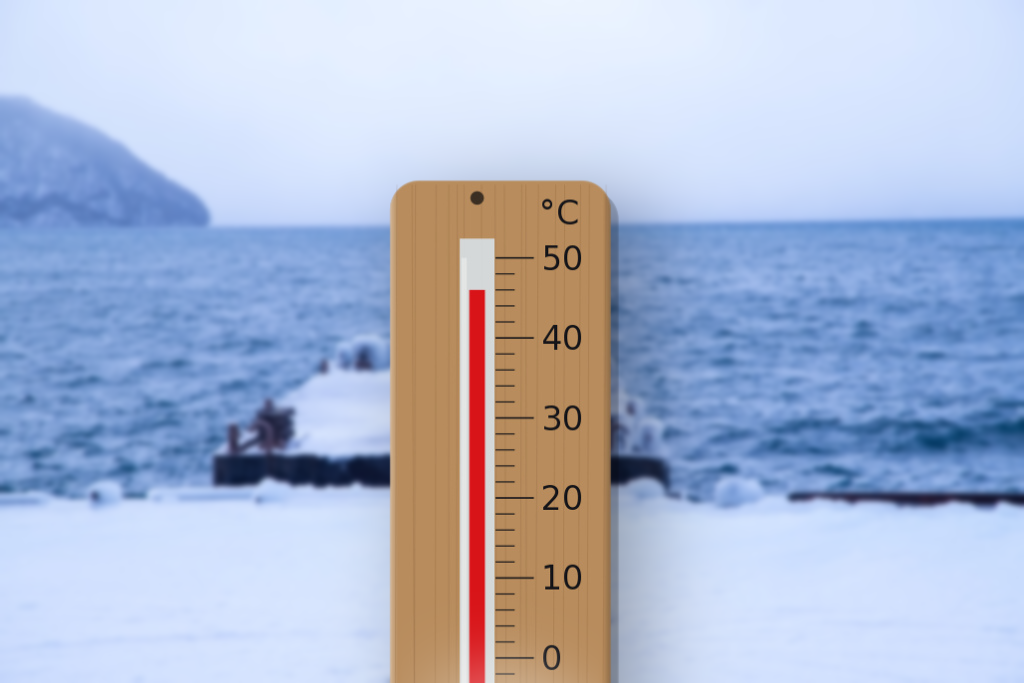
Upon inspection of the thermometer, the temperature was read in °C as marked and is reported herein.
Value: 46 °C
